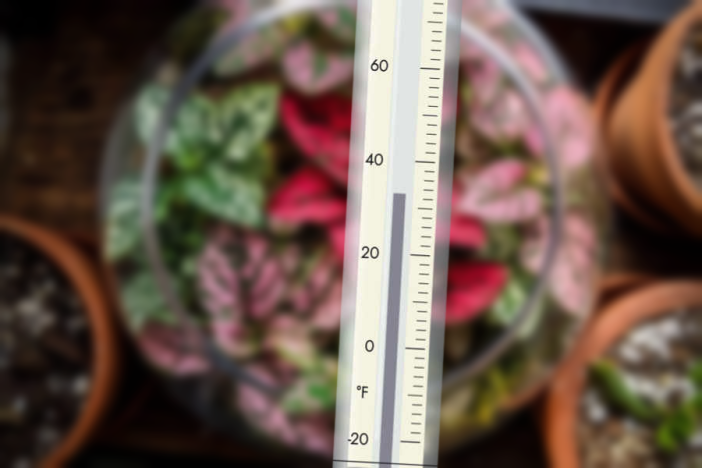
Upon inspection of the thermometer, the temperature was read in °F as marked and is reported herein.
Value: 33 °F
